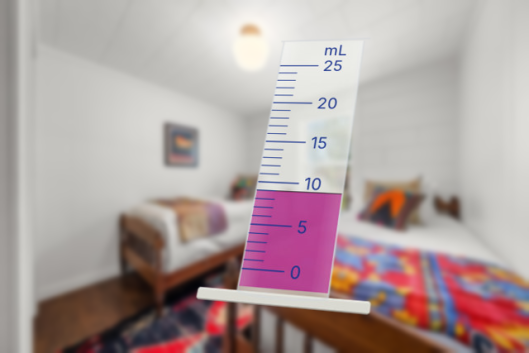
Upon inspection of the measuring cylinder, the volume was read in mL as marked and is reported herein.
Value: 9 mL
